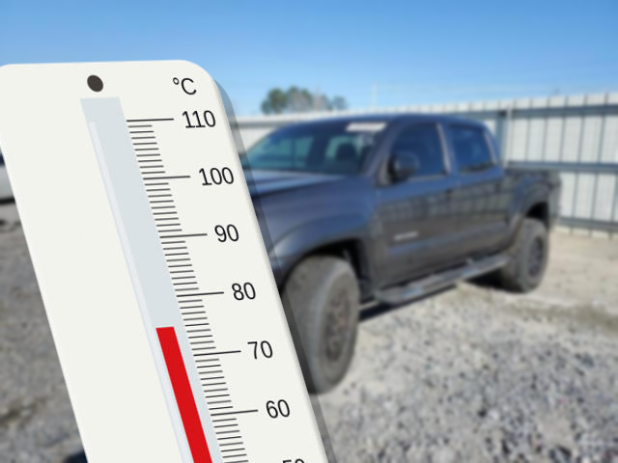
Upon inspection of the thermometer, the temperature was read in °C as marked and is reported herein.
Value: 75 °C
